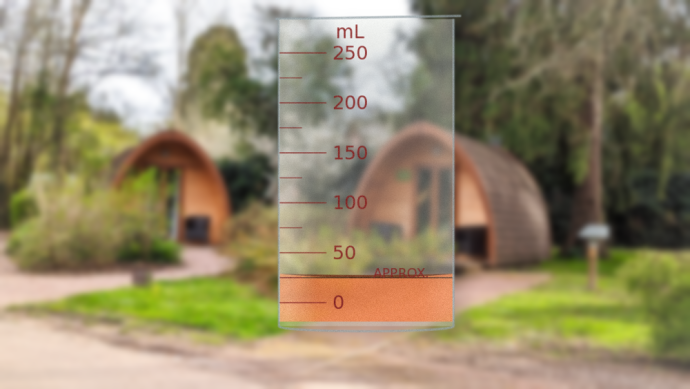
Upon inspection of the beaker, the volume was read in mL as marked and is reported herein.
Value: 25 mL
